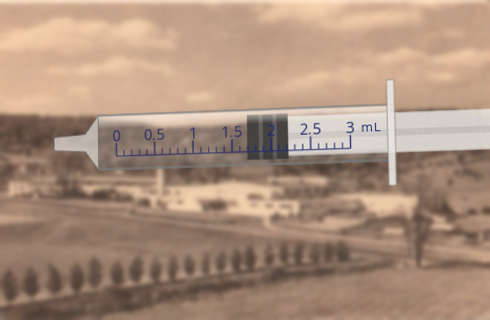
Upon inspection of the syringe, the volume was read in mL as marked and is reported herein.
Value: 1.7 mL
